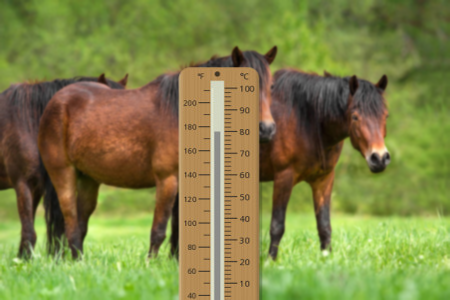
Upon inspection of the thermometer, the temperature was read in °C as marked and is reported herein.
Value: 80 °C
